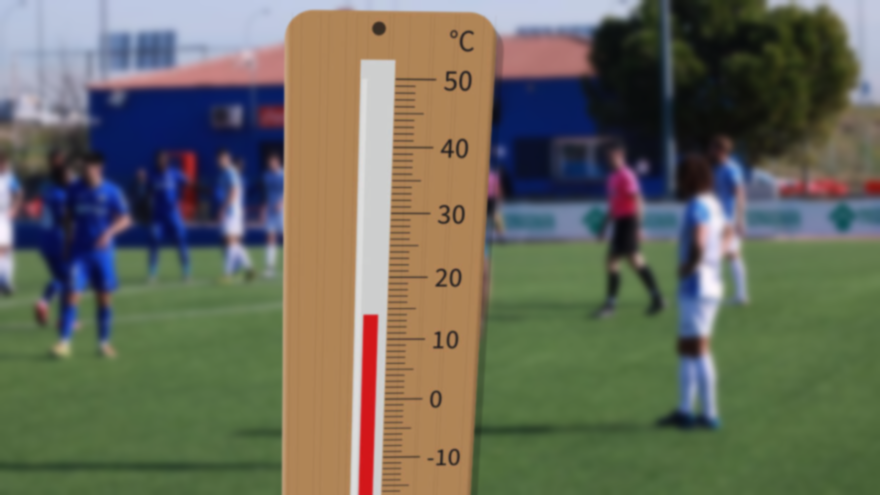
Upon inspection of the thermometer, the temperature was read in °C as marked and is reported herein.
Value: 14 °C
